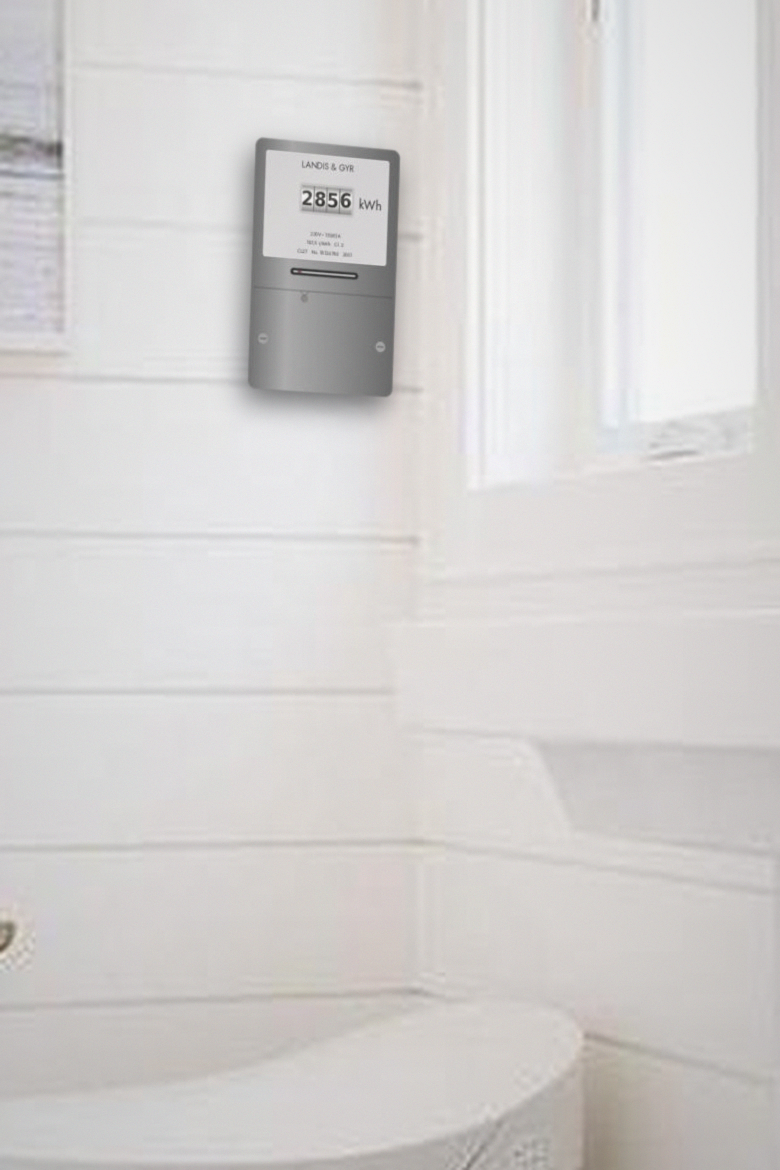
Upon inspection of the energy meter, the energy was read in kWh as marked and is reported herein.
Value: 2856 kWh
